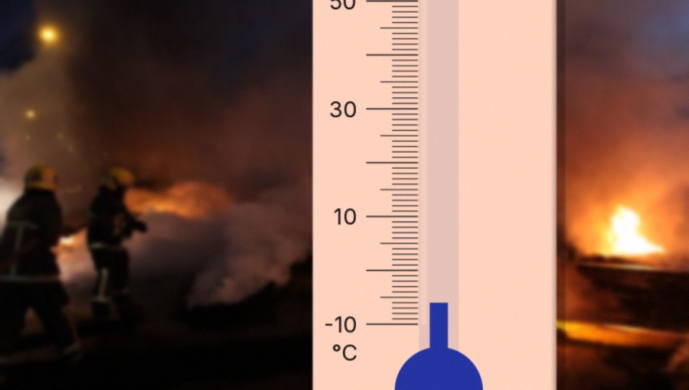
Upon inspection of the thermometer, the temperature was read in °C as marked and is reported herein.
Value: -6 °C
